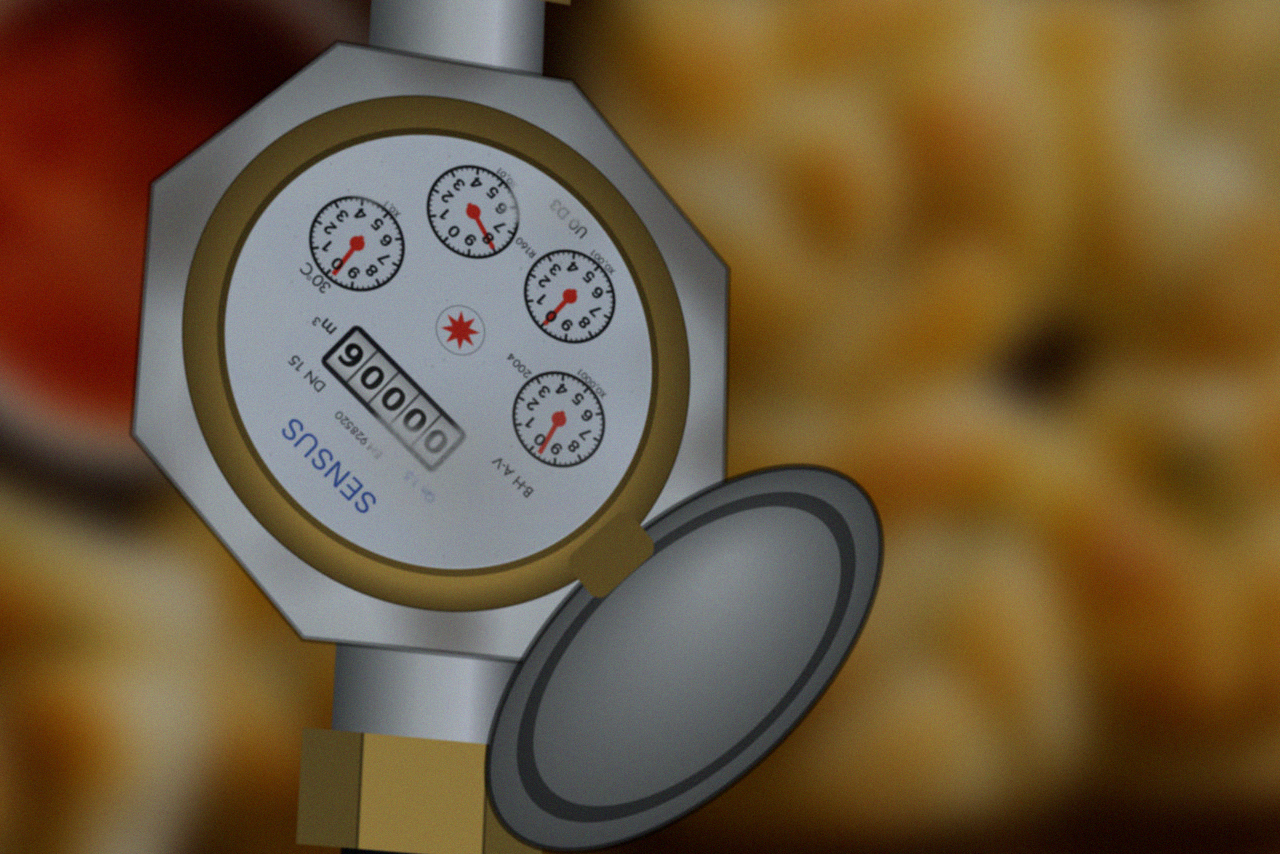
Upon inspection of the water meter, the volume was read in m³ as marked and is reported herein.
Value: 5.9799 m³
